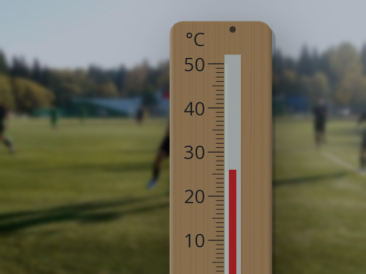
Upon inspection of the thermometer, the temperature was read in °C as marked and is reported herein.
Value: 26 °C
